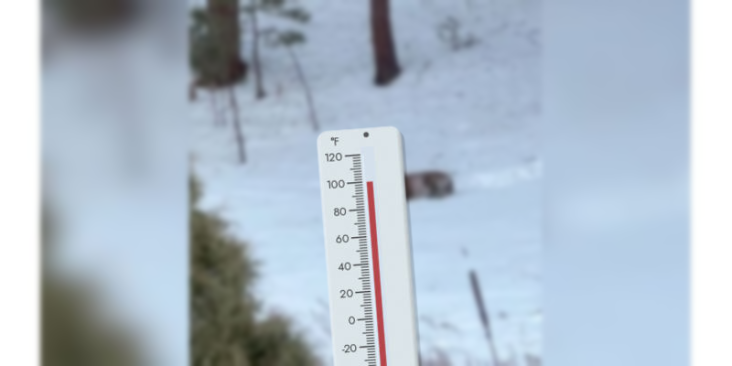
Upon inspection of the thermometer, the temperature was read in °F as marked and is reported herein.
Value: 100 °F
